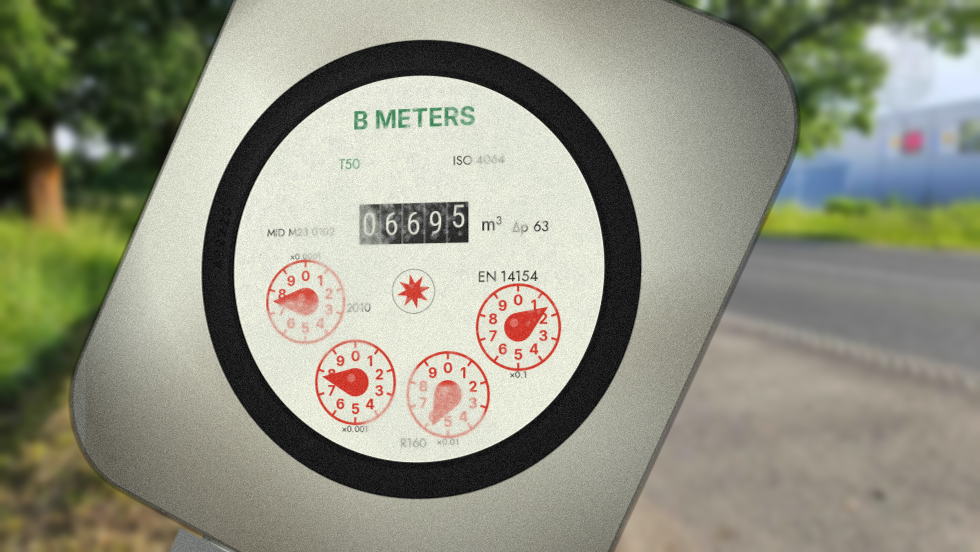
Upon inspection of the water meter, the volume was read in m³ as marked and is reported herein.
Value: 6695.1577 m³
